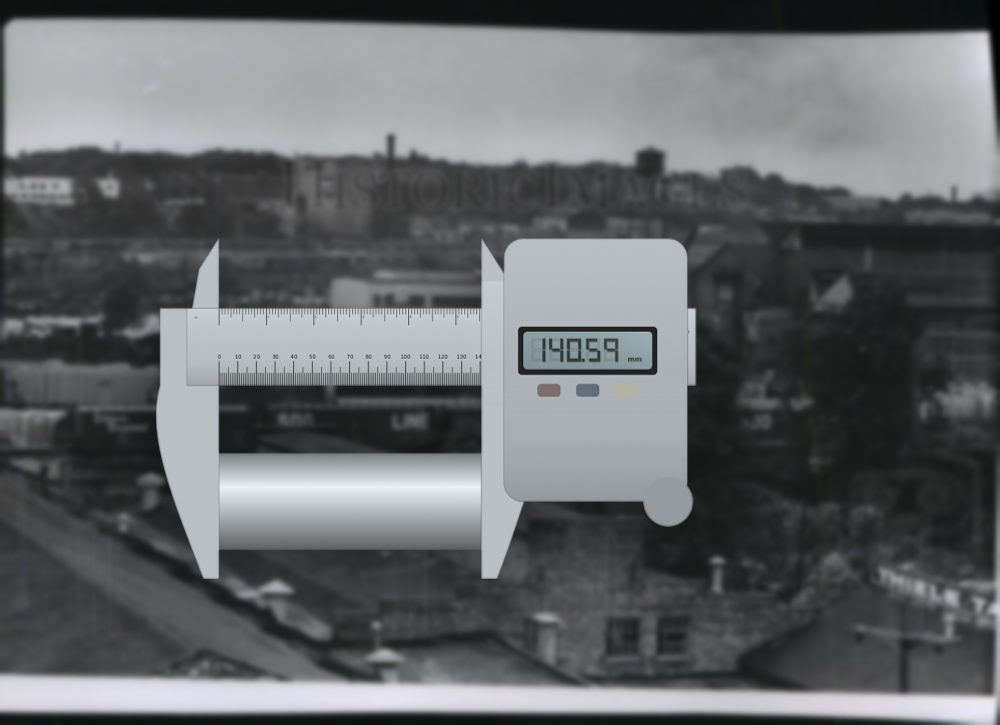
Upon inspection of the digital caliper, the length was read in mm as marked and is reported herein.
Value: 140.59 mm
